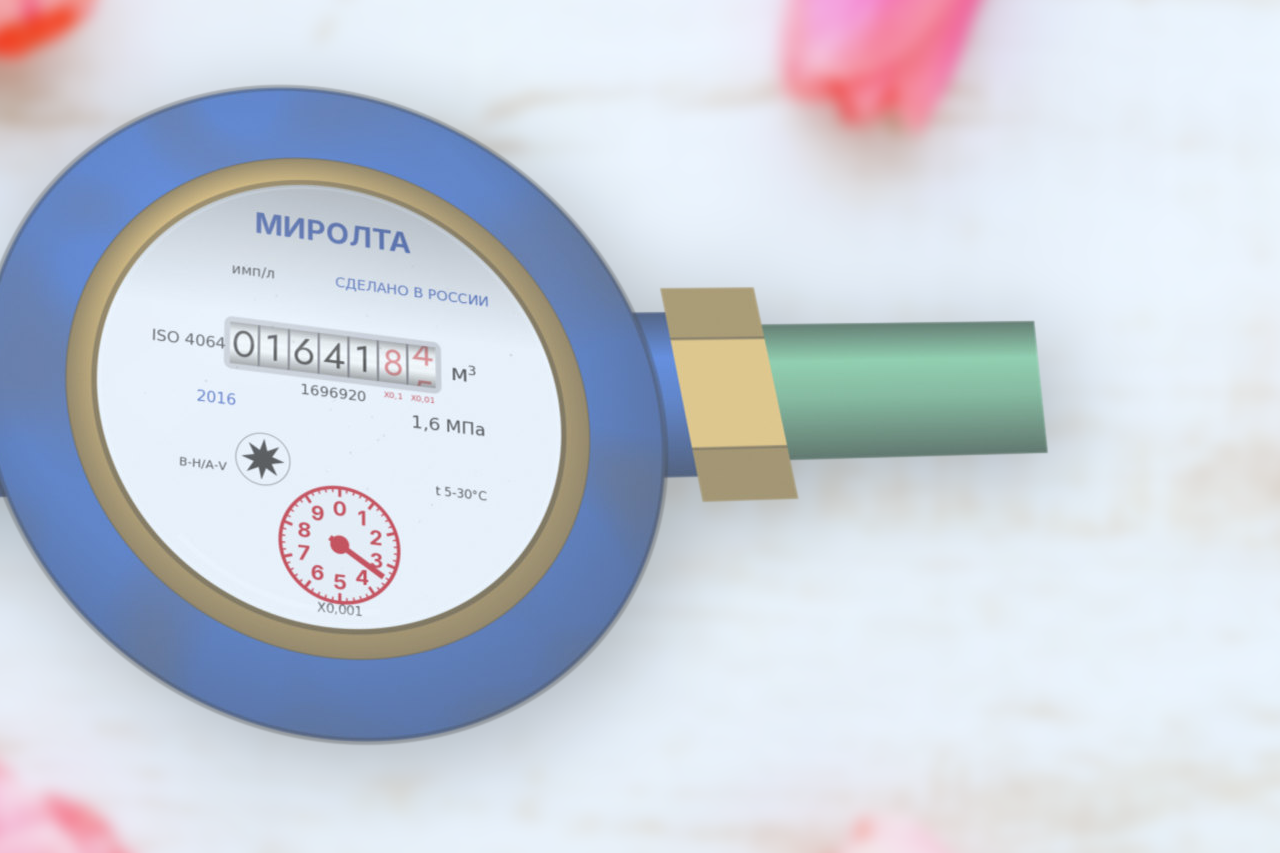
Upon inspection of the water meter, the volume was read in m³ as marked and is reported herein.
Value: 1641.843 m³
